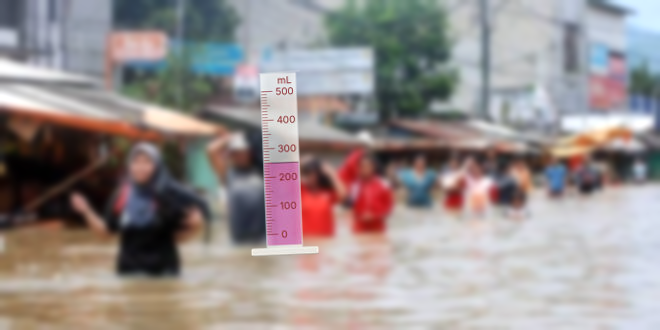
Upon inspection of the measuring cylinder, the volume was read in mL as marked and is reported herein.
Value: 250 mL
